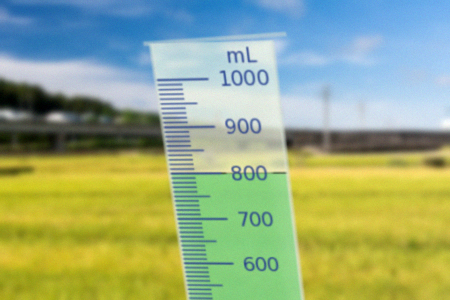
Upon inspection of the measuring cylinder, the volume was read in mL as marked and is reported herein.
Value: 800 mL
